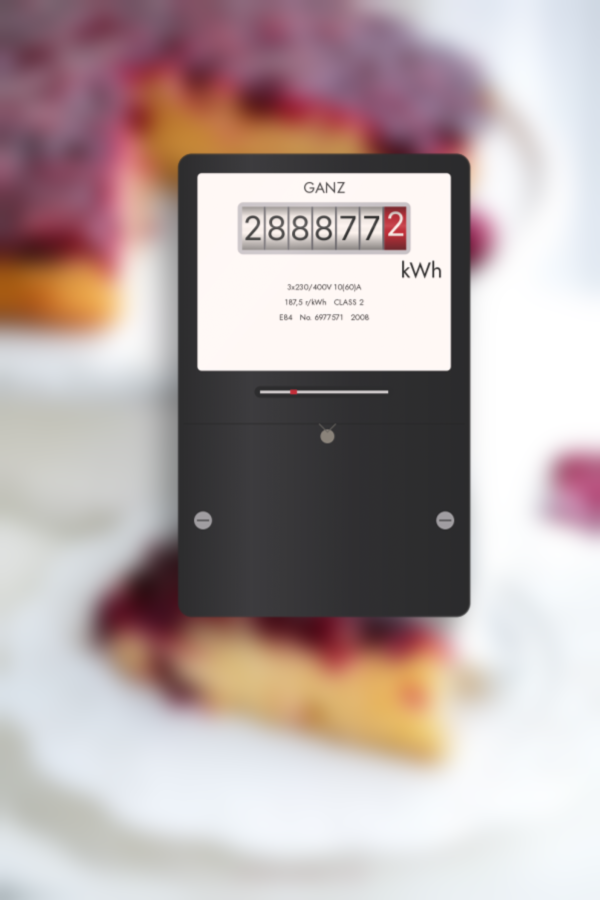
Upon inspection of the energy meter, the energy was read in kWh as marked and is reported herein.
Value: 288877.2 kWh
